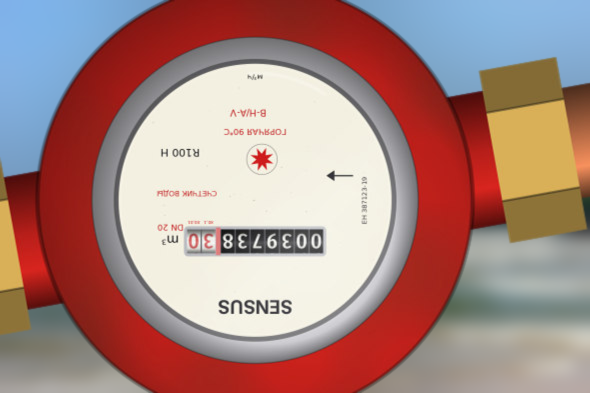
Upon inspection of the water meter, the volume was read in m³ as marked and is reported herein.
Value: 39738.30 m³
